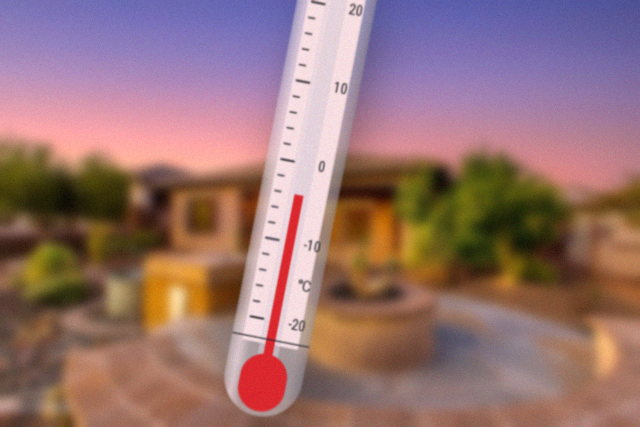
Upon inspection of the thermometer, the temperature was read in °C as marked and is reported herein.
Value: -4 °C
